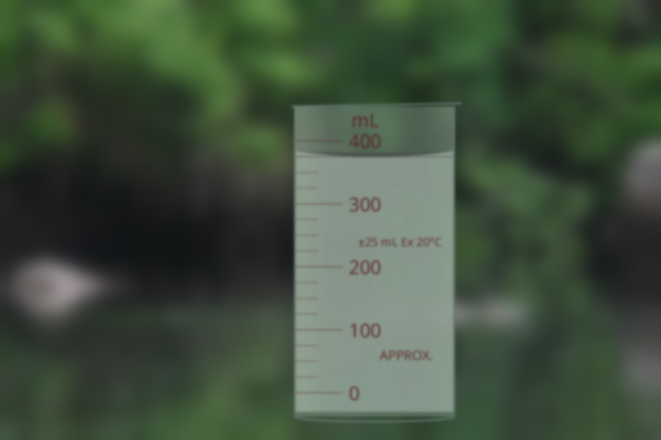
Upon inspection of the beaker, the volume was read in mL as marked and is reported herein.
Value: 375 mL
